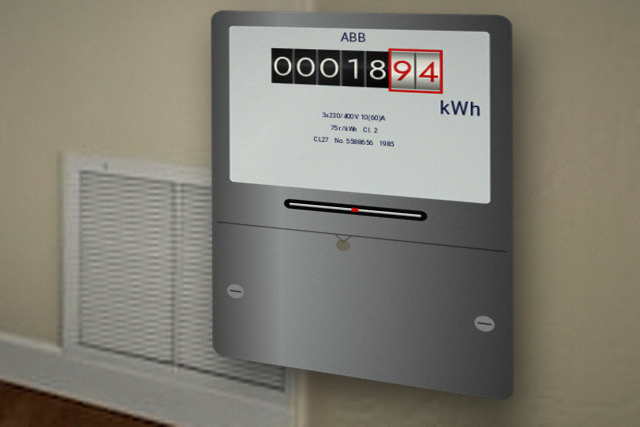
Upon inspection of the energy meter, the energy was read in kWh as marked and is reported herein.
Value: 18.94 kWh
